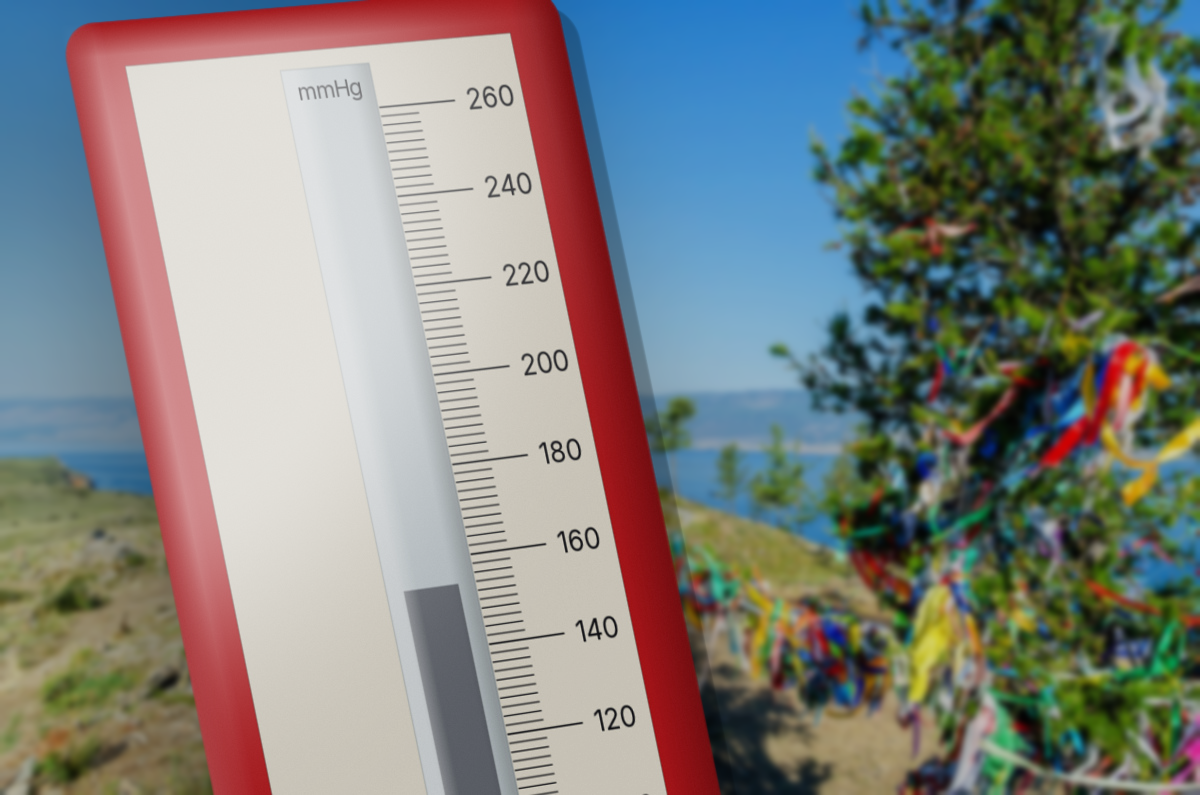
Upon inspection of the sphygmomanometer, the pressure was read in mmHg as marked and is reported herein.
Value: 154 mmHg
